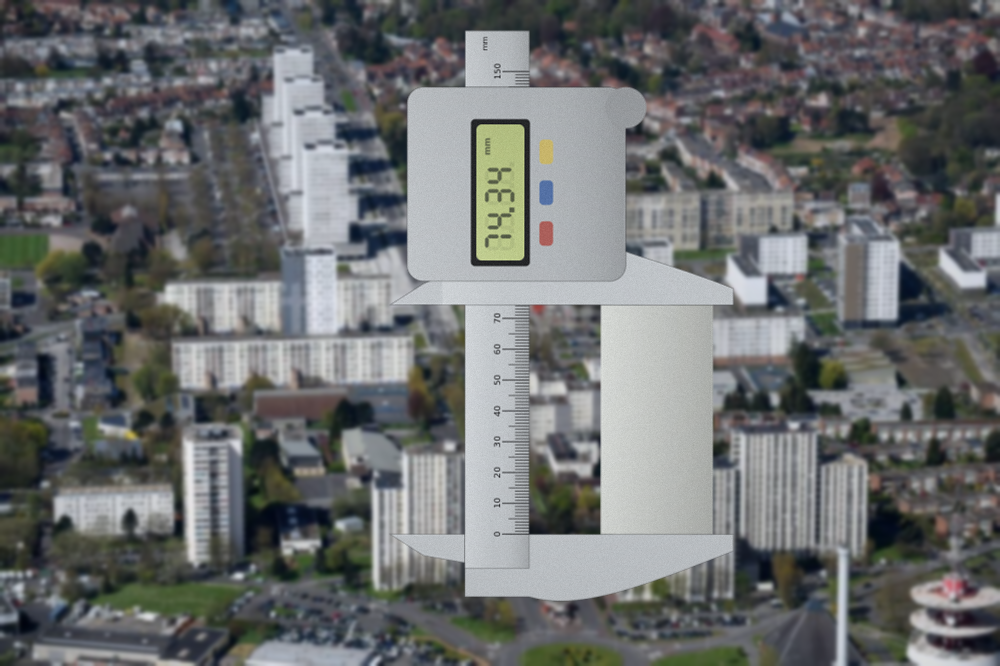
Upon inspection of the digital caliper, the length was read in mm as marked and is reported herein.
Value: 74.34 mm
